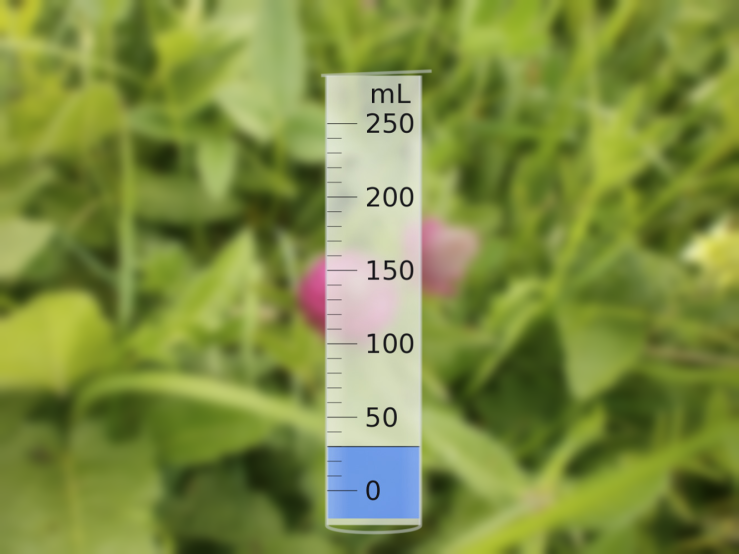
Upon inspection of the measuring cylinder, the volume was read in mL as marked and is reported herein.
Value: 30 mL
